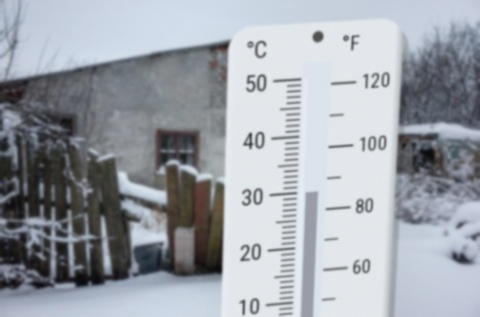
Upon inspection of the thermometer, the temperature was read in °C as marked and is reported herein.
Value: 30 °C
